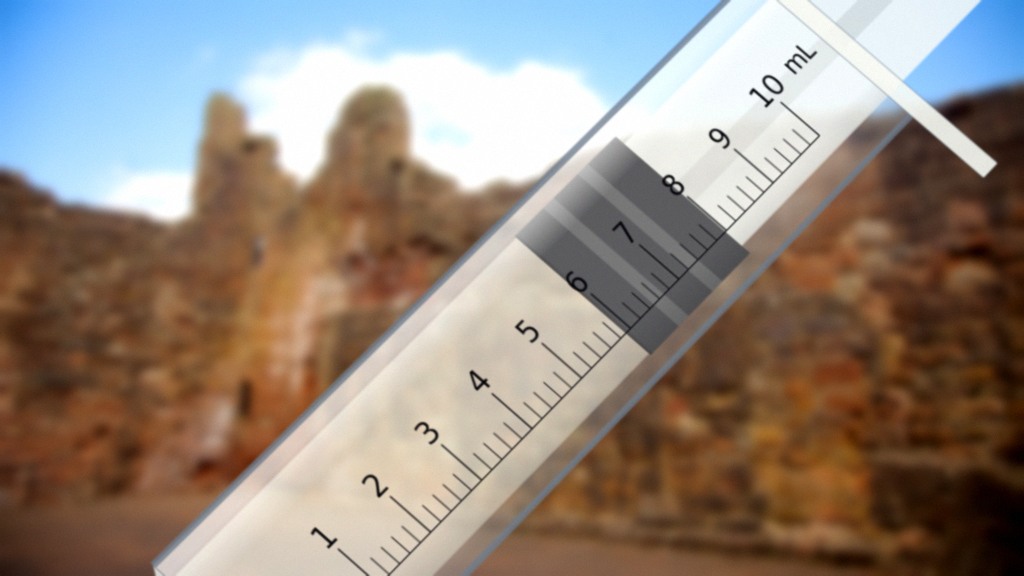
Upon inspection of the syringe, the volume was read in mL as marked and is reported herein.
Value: 5.9 mL
